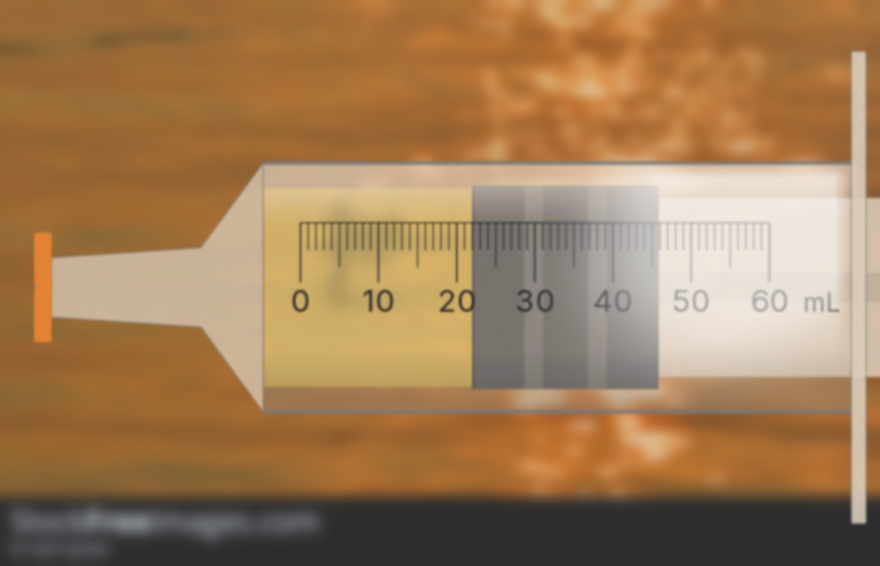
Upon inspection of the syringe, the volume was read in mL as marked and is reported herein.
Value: 22 mL
